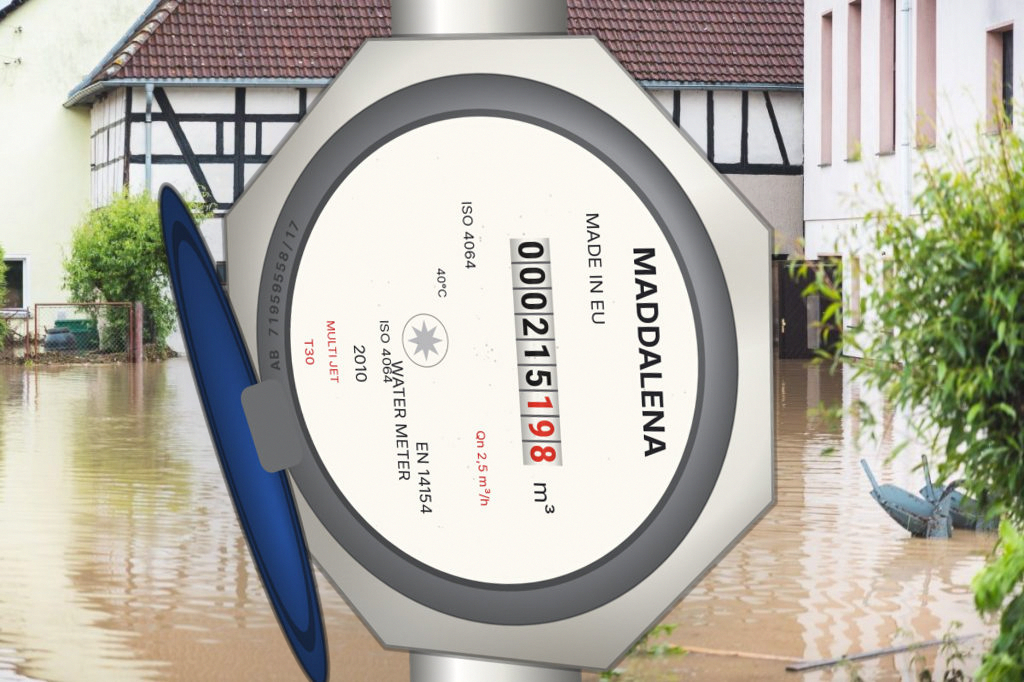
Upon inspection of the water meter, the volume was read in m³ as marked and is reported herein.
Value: 215.198 m³
